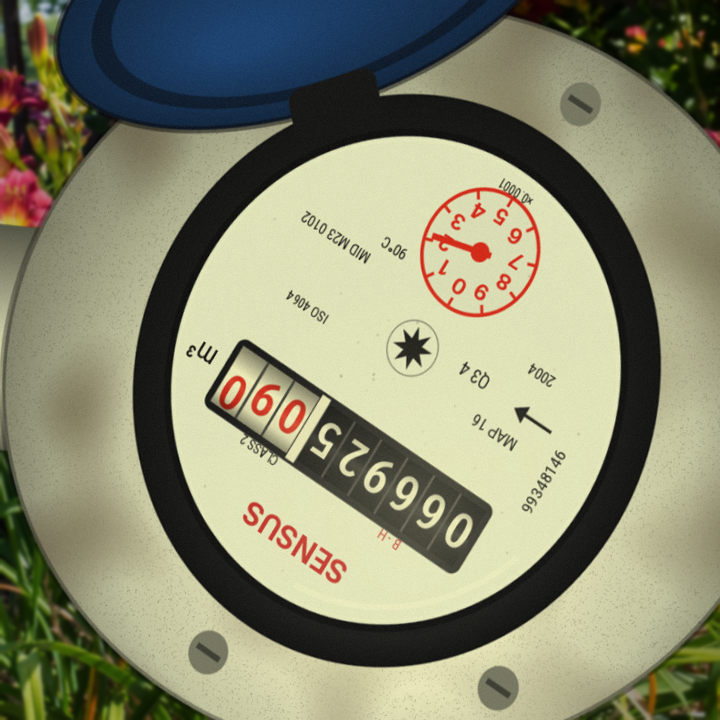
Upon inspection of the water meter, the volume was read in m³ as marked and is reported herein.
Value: 66925.0902 m³
